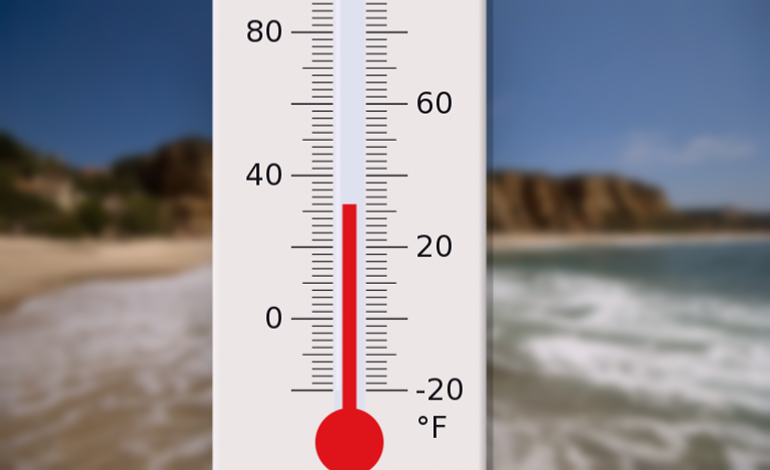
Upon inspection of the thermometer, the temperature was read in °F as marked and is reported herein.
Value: 32 °F
